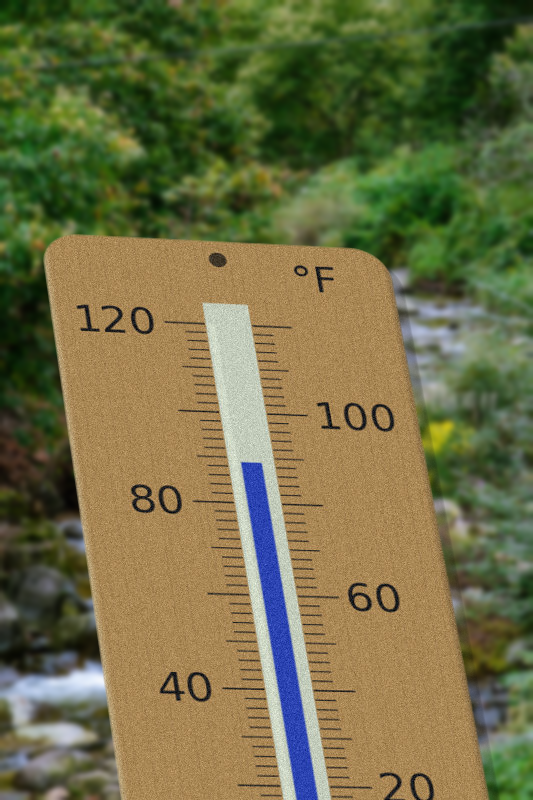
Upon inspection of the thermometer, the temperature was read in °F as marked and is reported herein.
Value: 89 °F
